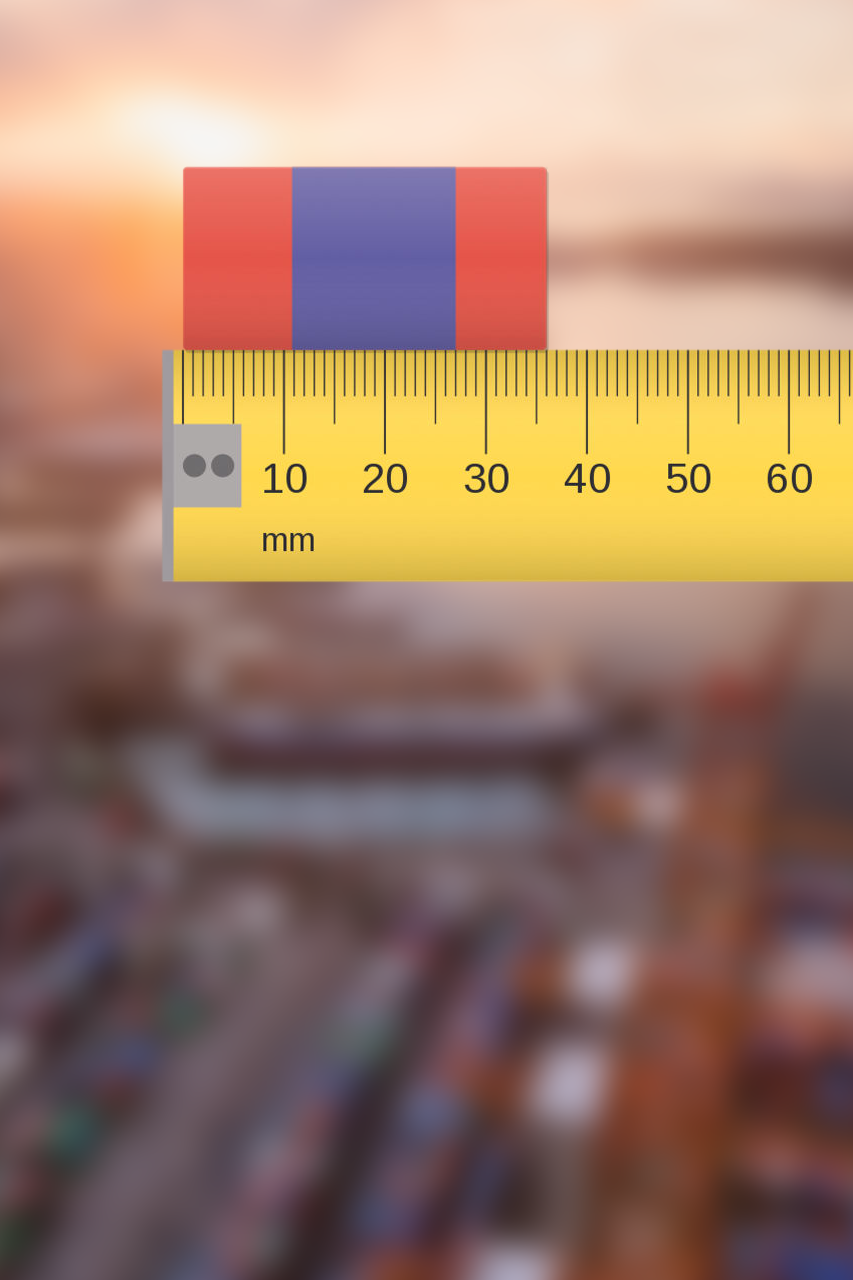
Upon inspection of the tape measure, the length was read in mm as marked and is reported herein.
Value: 36 mm
